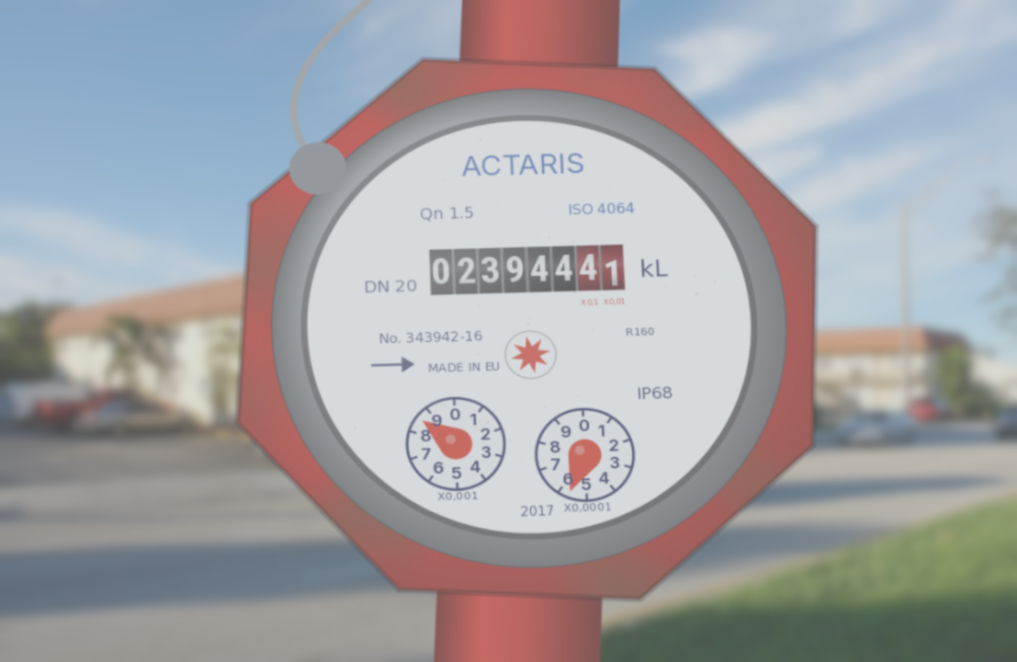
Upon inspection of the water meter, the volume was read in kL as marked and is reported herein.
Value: 23944.4085 kL
